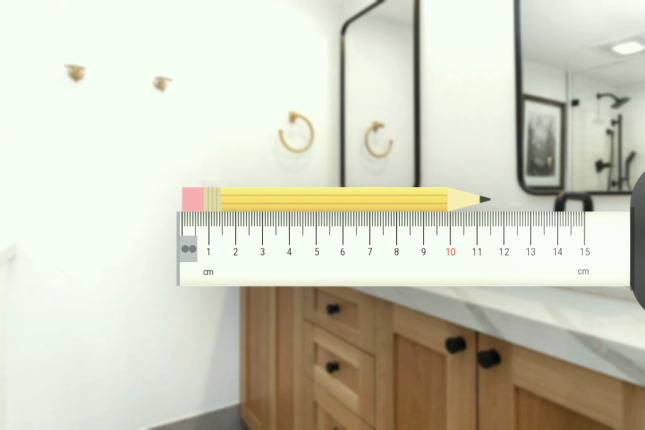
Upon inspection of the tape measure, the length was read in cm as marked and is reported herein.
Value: 11.5 cm
